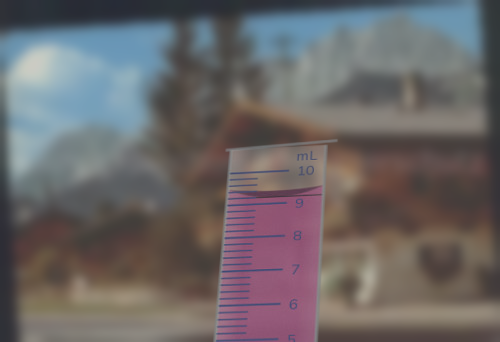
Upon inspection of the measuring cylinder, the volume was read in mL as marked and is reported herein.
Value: 9.2 mL
